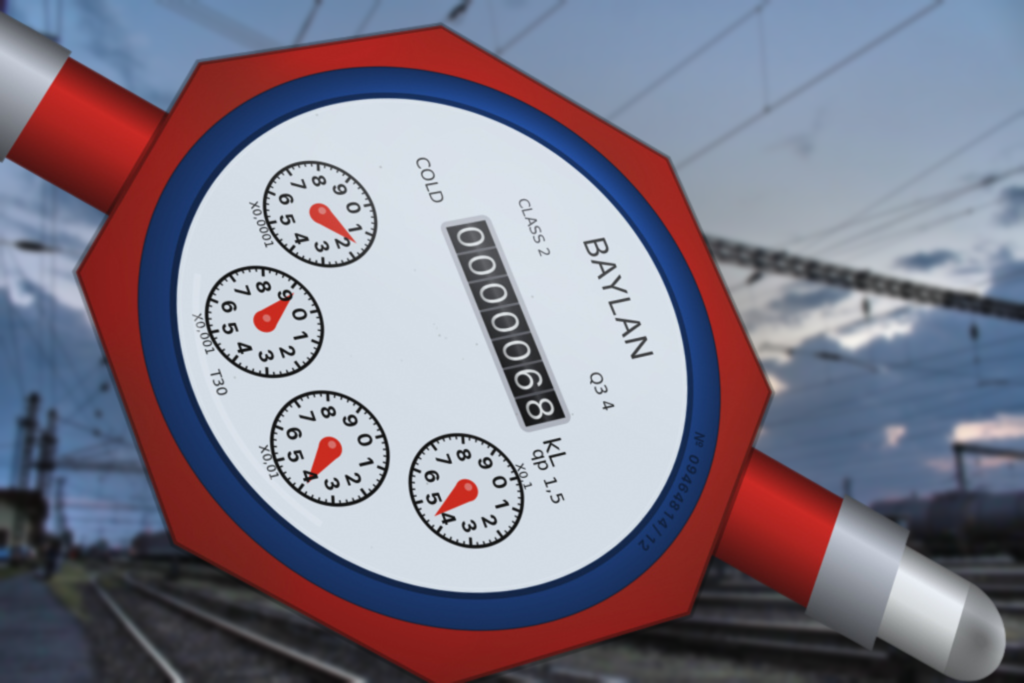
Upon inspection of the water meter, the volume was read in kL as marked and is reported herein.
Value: 68.4391 kL
